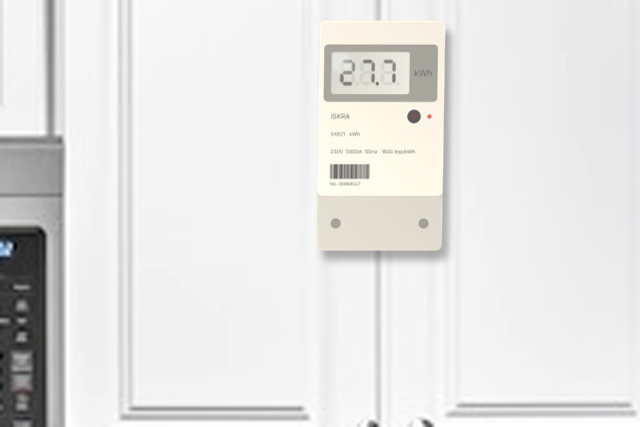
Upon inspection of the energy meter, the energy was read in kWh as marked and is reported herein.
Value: 27.7 kWh
